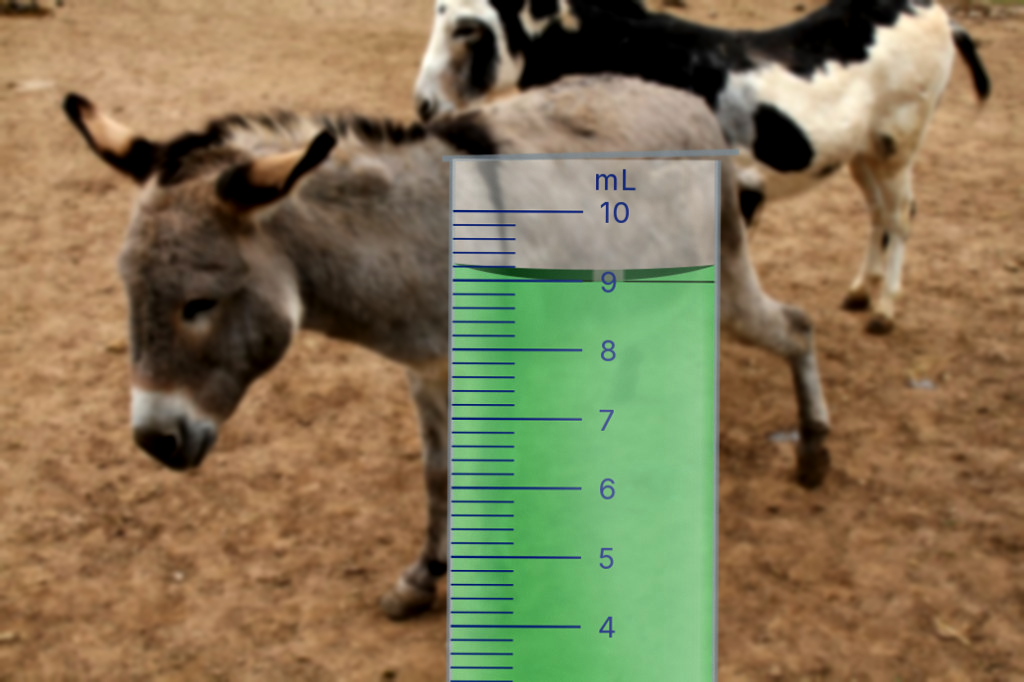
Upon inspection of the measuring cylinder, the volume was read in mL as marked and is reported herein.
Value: 9 mL
